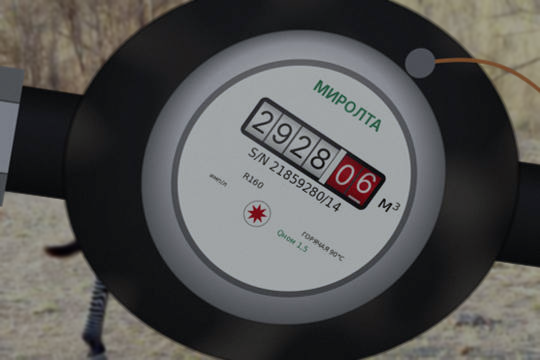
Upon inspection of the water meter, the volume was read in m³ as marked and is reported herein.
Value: 2928.06 m³
